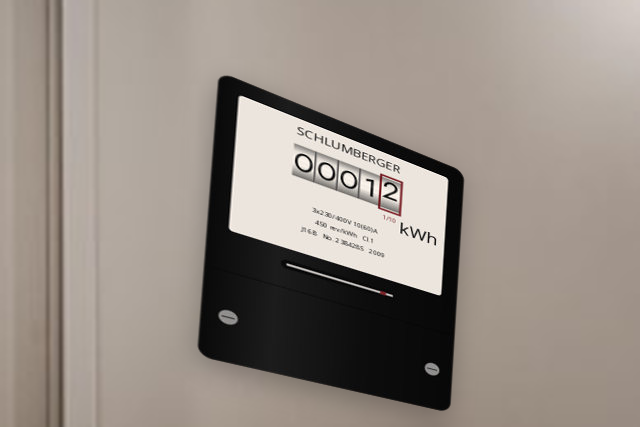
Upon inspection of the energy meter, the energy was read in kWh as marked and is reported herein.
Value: 1.2 kWh
